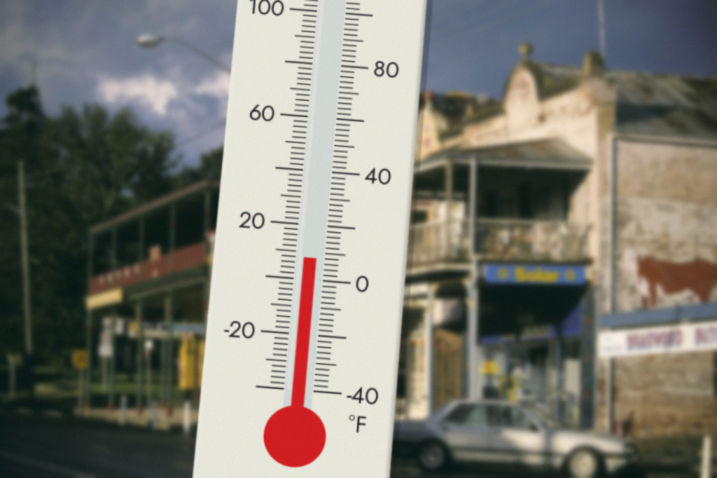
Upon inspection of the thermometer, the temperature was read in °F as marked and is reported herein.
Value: 8 °F
